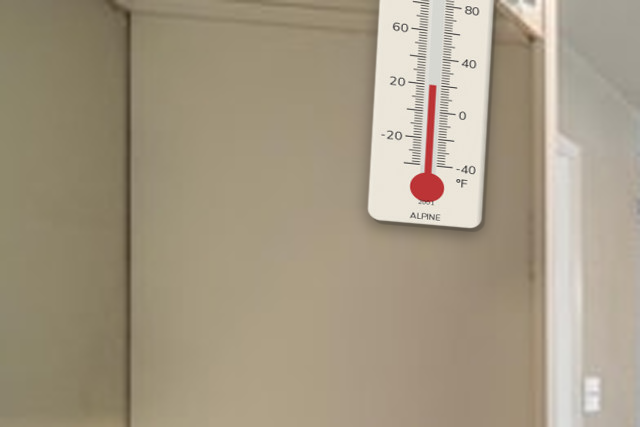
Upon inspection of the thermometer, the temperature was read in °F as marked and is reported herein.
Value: 20 °F
